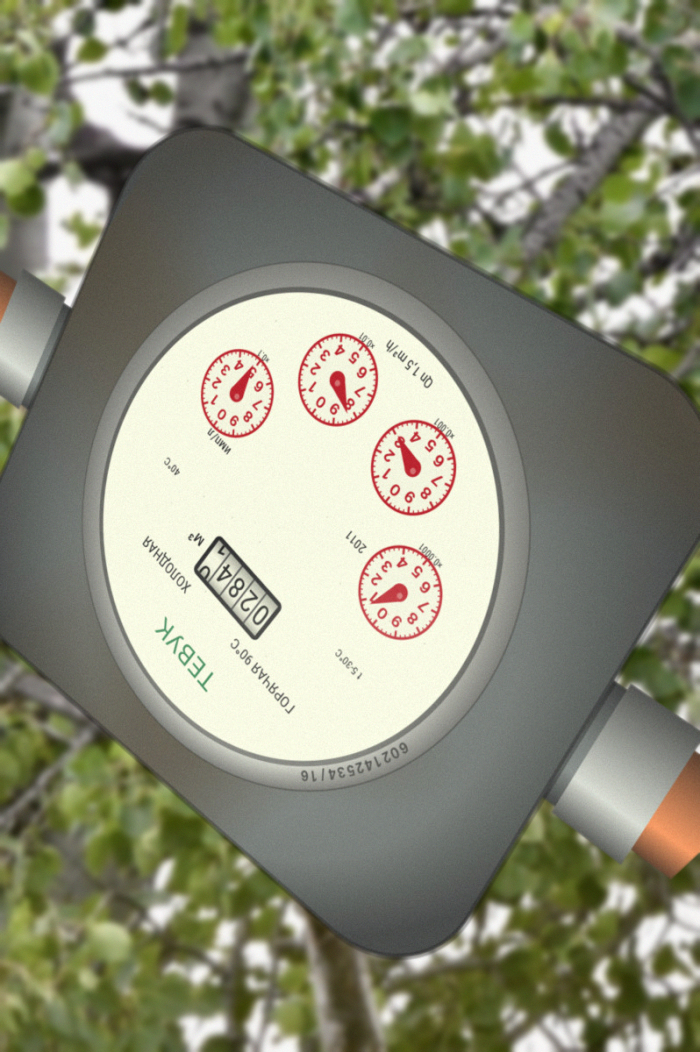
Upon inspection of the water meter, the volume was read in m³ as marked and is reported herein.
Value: 2840.4830 m³
